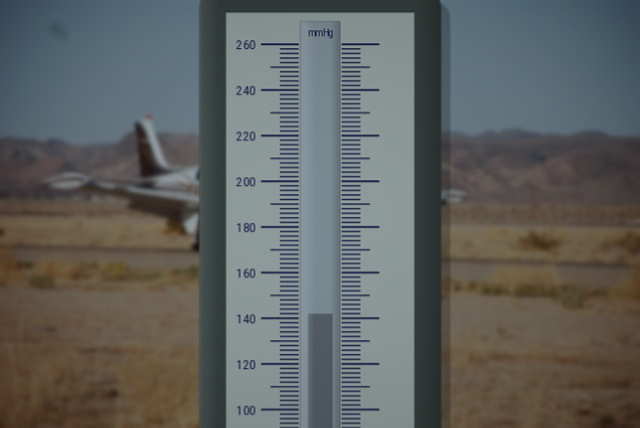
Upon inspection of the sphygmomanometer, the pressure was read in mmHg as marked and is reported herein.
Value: 142 mmHg
